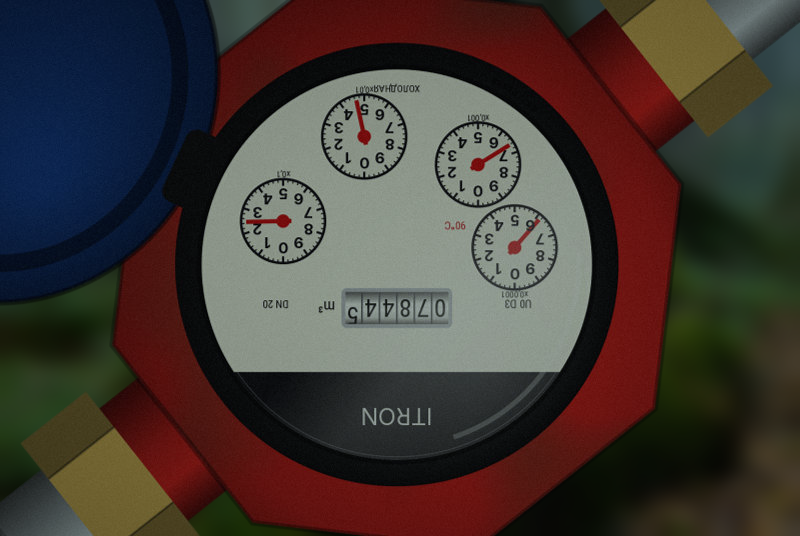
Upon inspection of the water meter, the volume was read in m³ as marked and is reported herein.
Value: 78445.2466 m³
